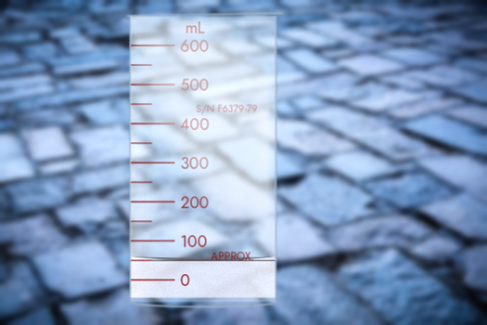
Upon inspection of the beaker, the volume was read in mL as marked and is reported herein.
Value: 50 mL
